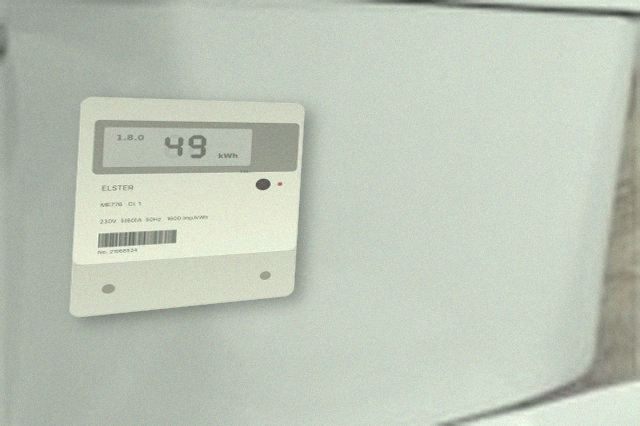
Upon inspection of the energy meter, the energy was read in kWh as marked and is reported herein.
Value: 49 kWh
